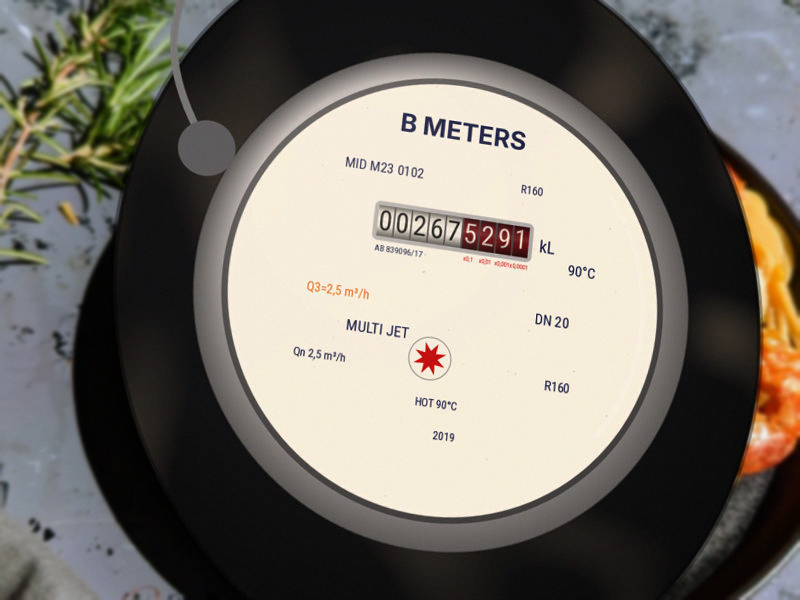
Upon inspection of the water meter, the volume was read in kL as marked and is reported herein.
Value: 267.5291 kL
